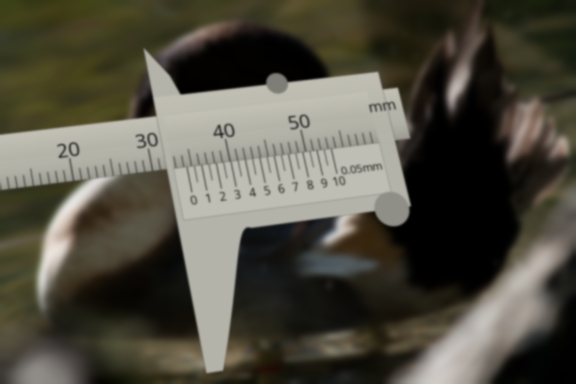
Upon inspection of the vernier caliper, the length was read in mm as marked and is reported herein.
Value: 34.4 mm
